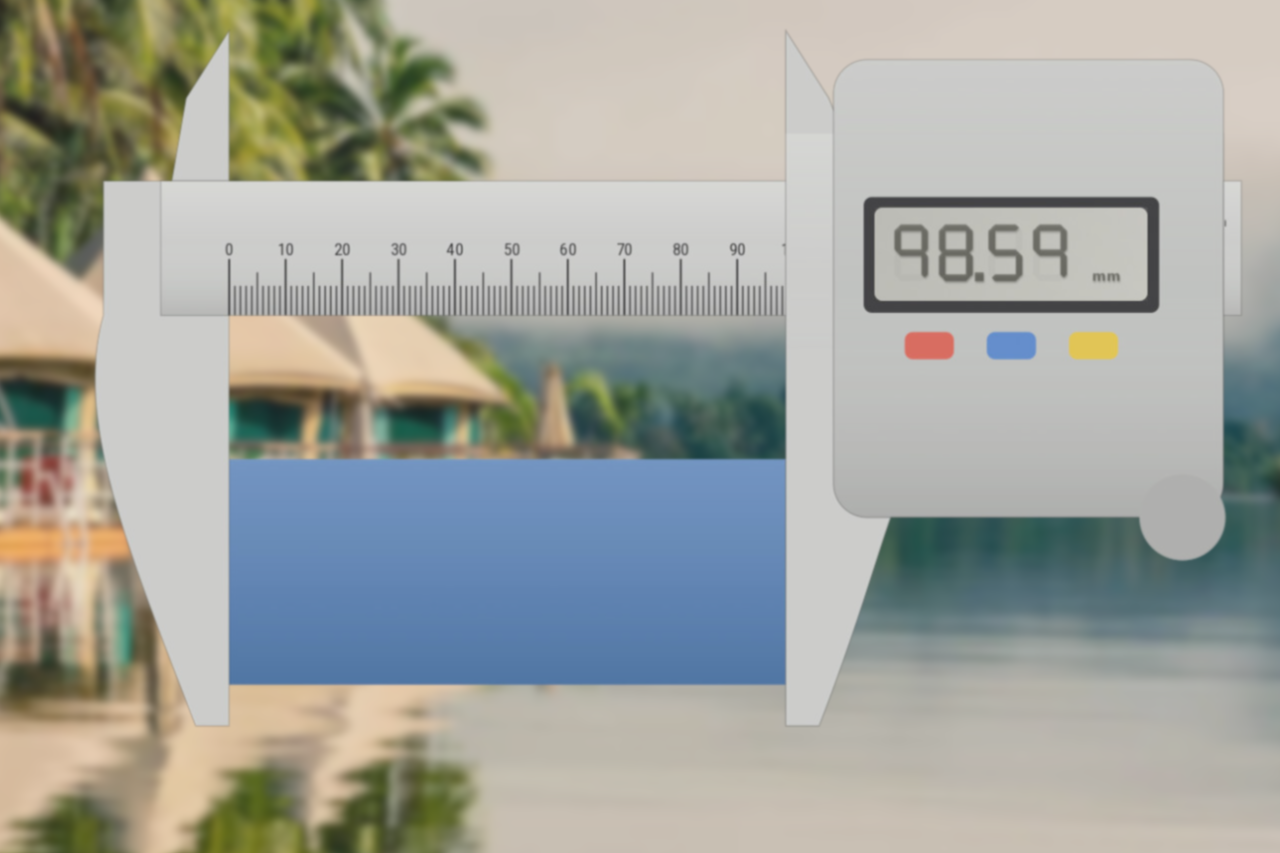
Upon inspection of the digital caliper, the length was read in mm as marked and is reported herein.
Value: 98.59 mm
